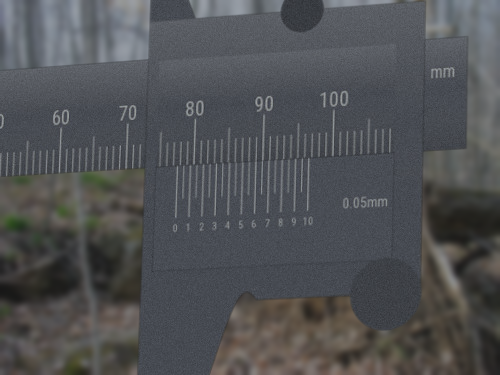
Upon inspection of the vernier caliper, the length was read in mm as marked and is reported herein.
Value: 77.6 mm
